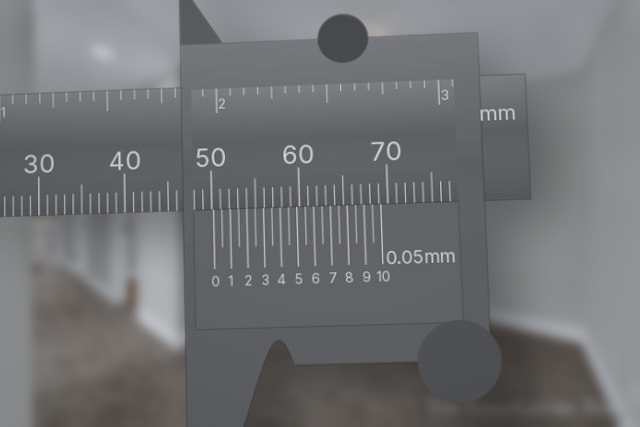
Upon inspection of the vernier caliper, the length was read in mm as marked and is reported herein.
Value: 50.2 mm
